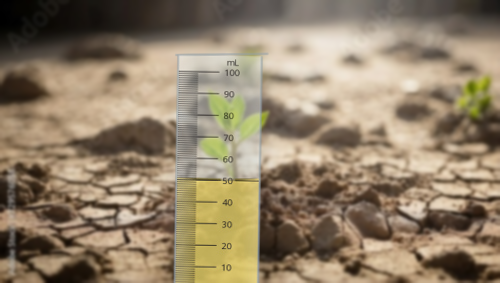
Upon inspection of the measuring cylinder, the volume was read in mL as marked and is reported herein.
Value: 50 mL
